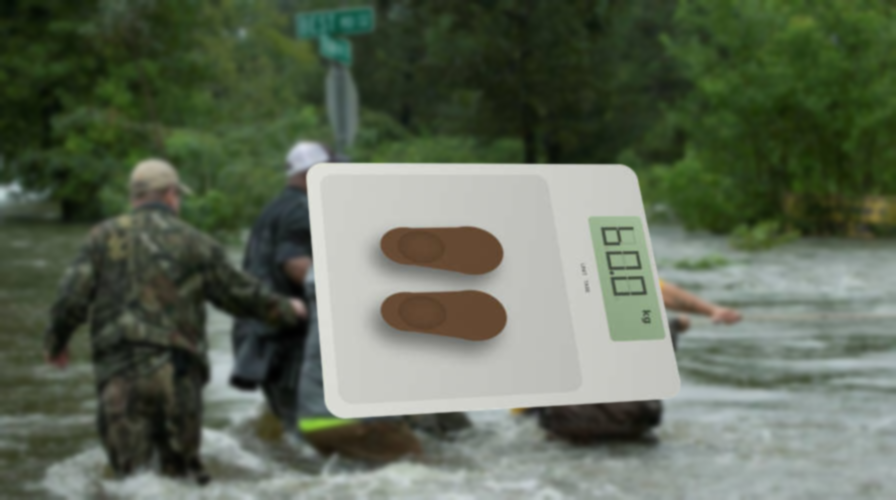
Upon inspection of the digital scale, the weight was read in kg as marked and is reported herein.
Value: 60.0 kg
